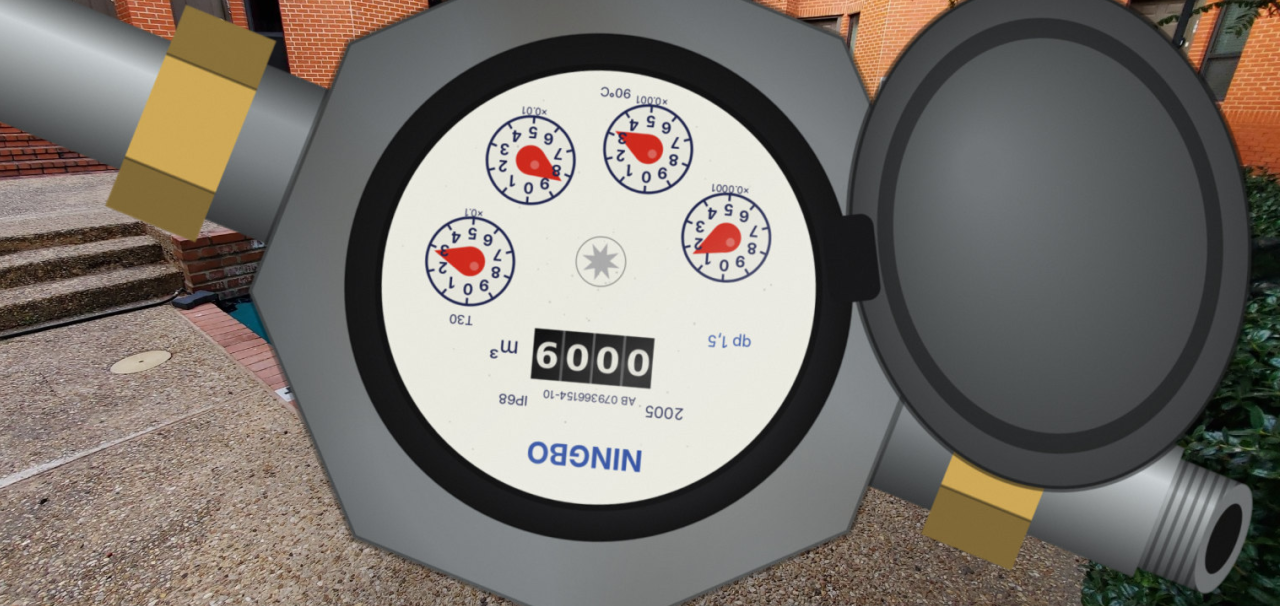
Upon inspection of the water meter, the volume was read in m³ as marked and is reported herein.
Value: 9.2831 m³
